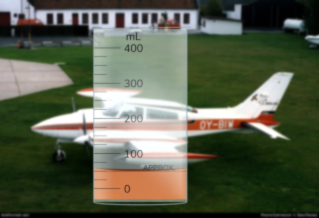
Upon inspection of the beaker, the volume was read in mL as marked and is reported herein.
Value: 50 mL
